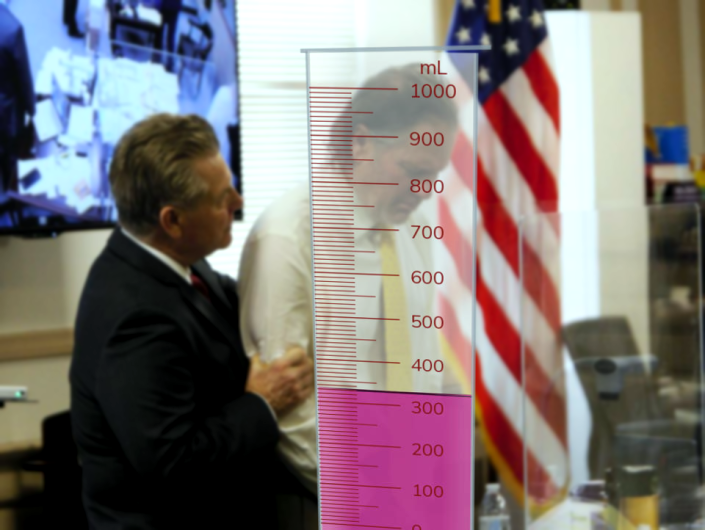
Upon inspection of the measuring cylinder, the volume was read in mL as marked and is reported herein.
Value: 330 mL
